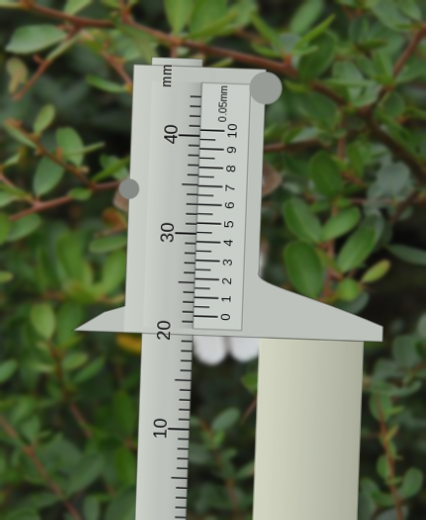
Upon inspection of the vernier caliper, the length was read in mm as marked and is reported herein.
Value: 21.6 mm
